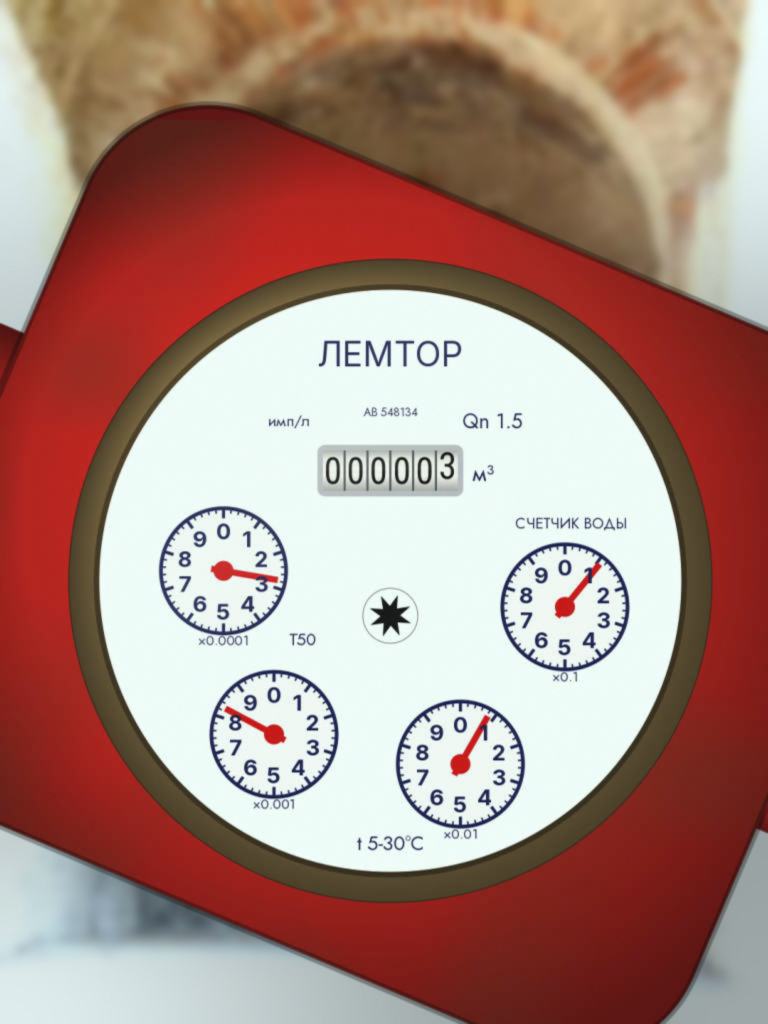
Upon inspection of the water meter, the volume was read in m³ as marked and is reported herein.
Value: 3.1082 m³
